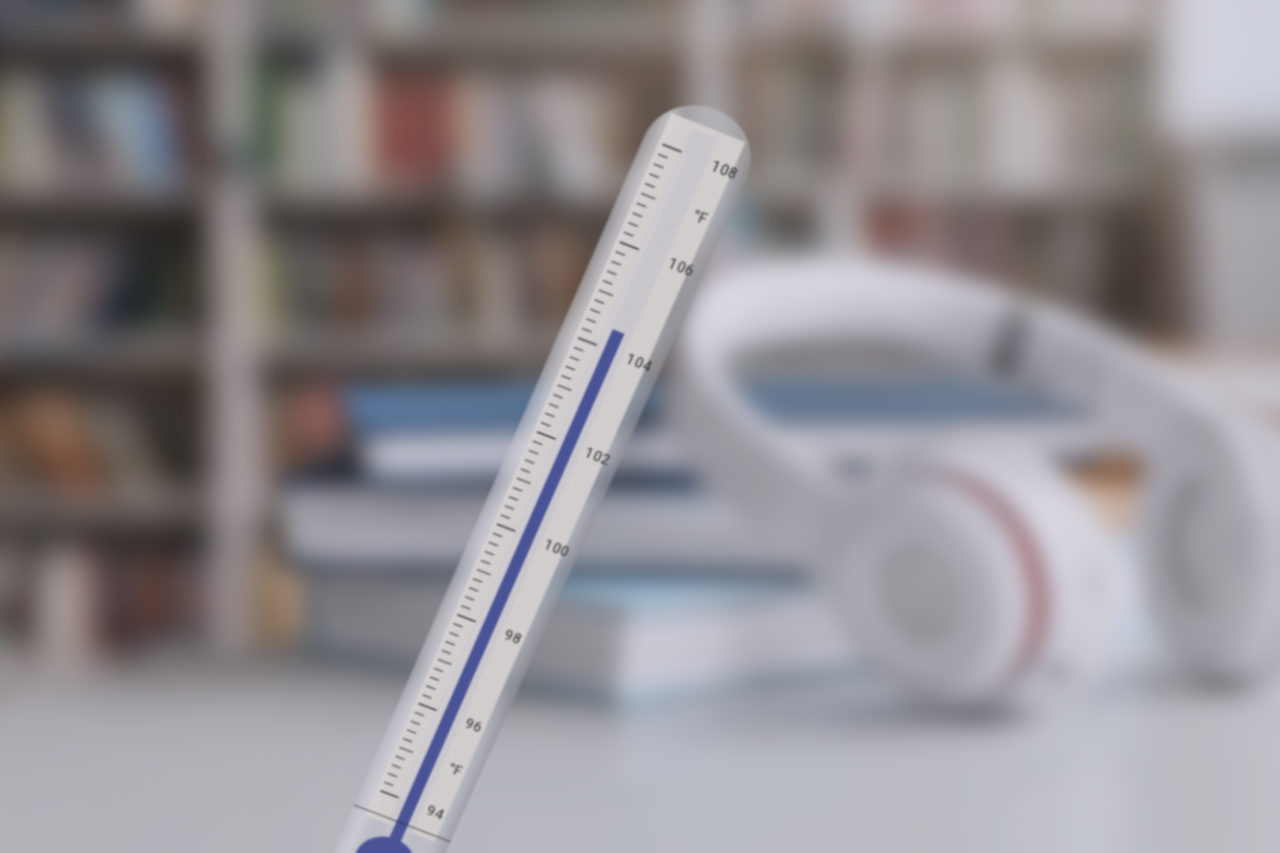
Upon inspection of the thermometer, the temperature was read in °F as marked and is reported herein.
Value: 104.4 °F
